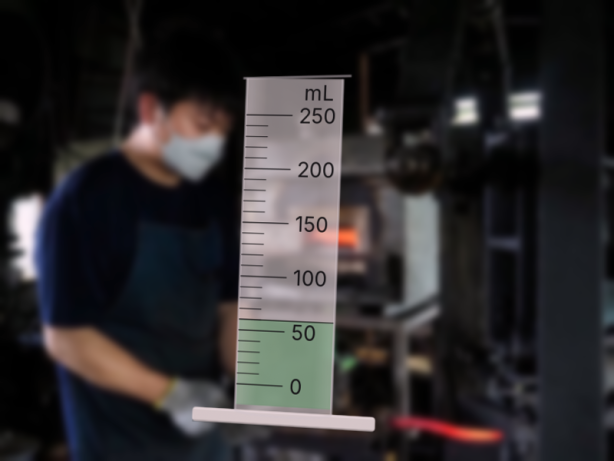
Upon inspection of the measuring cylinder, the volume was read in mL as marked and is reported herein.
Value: 60 mL
